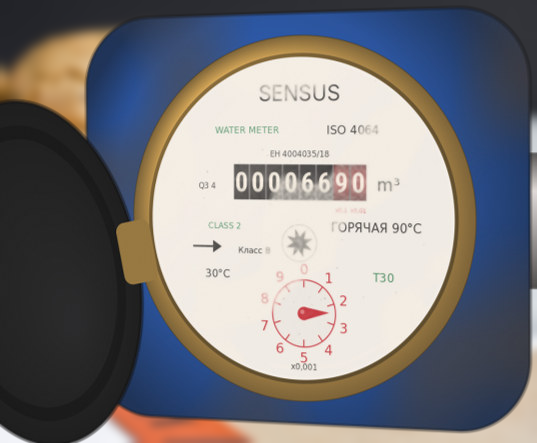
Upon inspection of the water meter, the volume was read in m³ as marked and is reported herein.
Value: 66.902 m³
